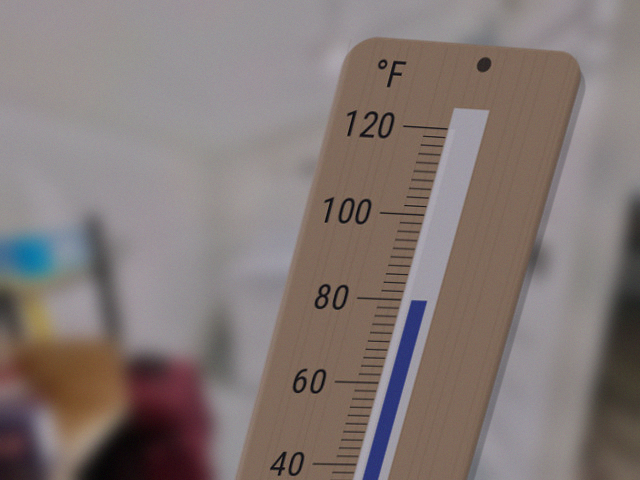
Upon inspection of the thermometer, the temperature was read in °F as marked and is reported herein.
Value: 80 °F
